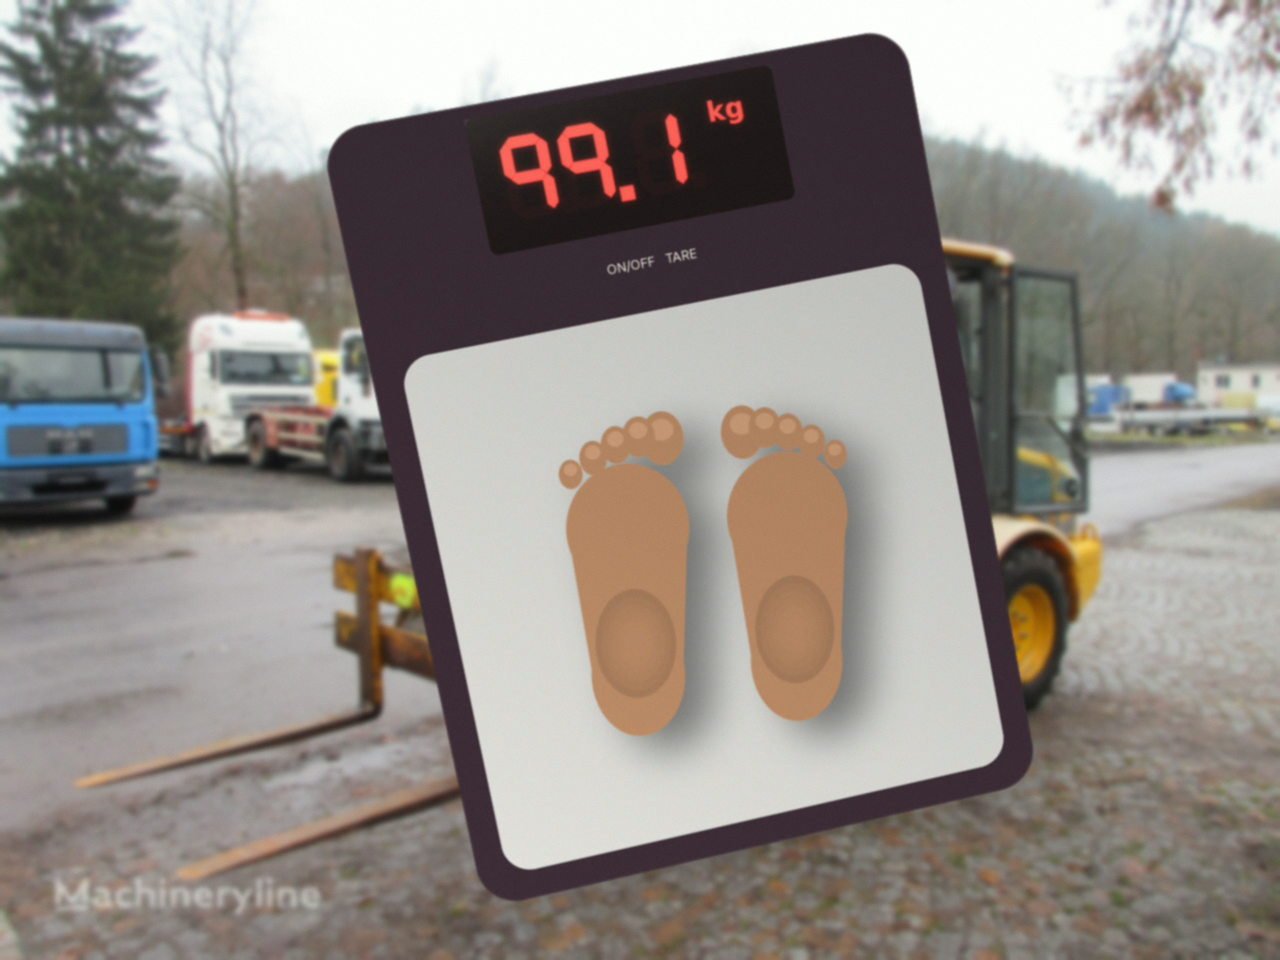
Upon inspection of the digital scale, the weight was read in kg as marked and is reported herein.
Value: 99.1 kg
